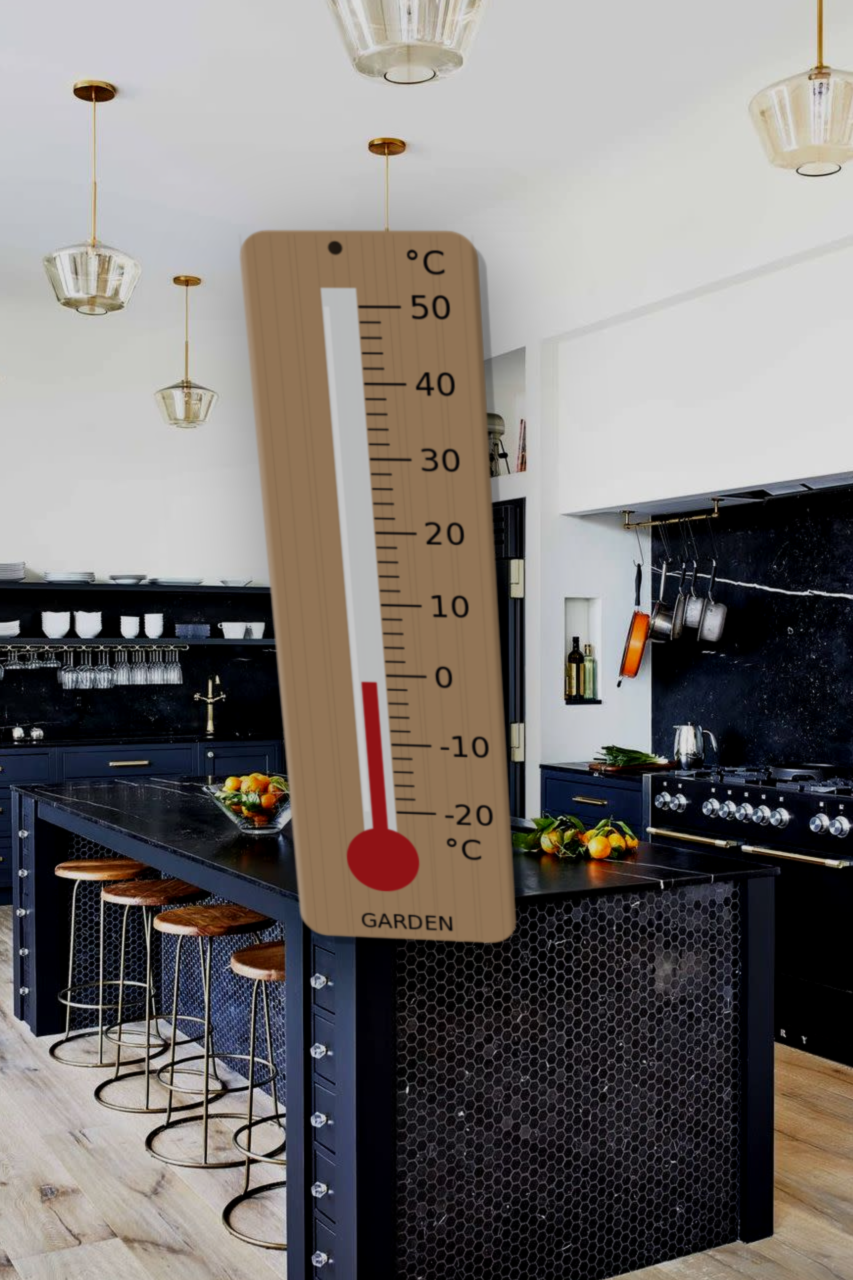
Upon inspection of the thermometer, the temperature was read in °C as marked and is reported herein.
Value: -1 °C
